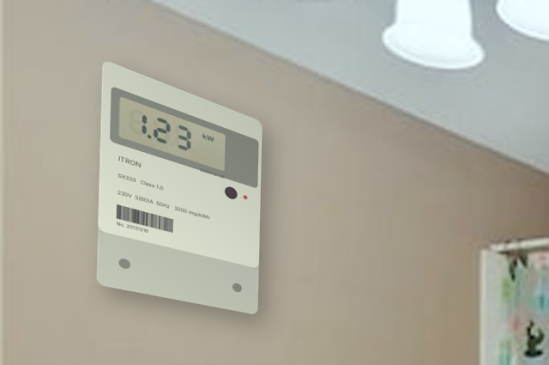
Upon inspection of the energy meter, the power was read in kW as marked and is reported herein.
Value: 1.23 kW
